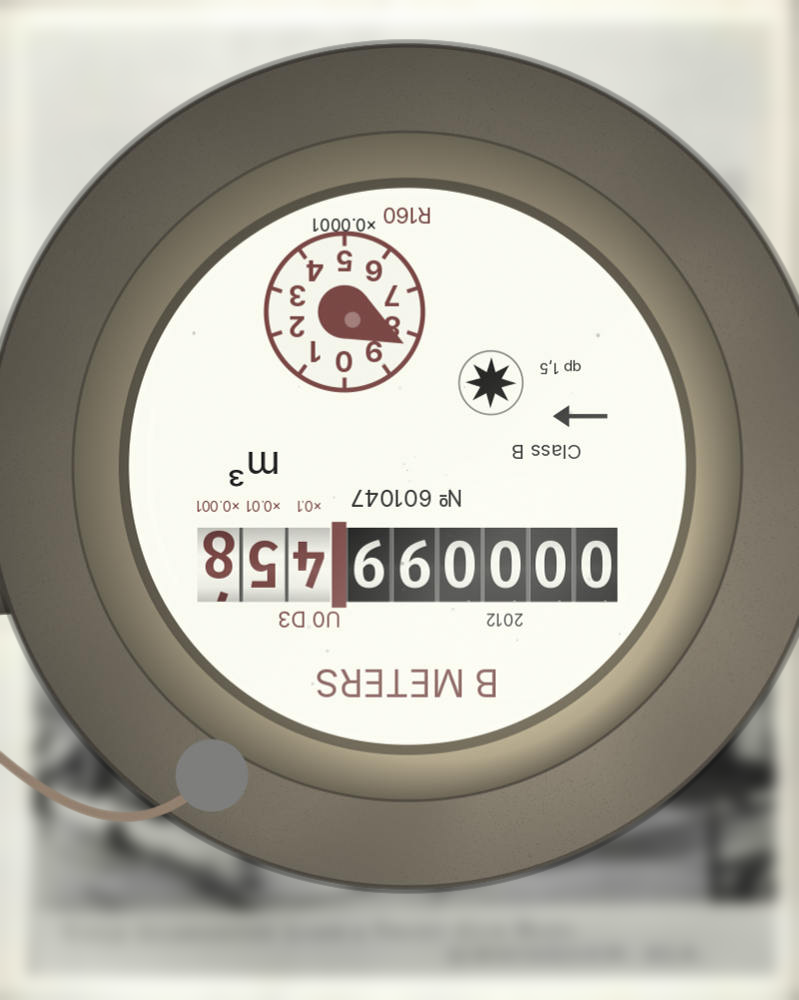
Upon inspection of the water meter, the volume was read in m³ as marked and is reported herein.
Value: 99.4578 m³
